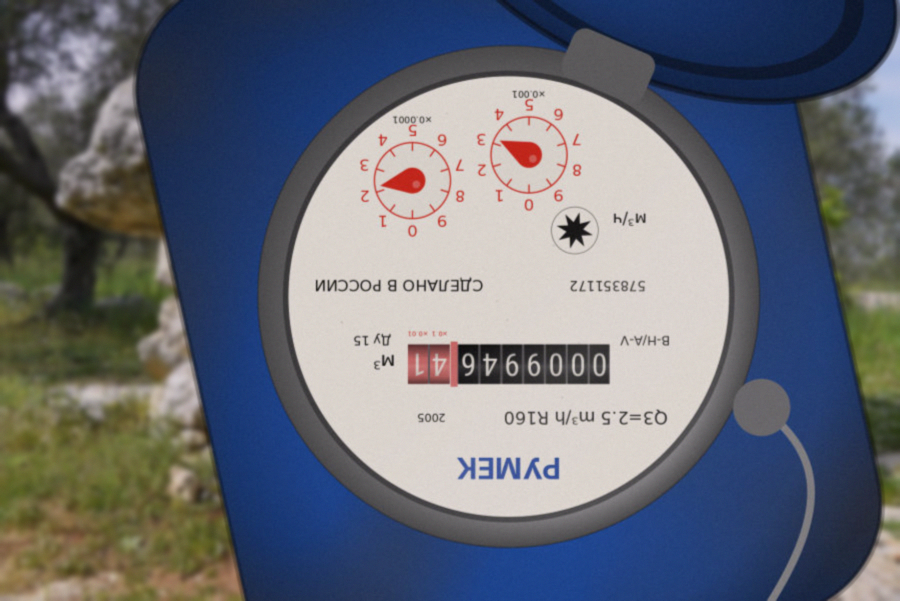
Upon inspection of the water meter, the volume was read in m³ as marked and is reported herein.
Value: 9946.4132 m³
